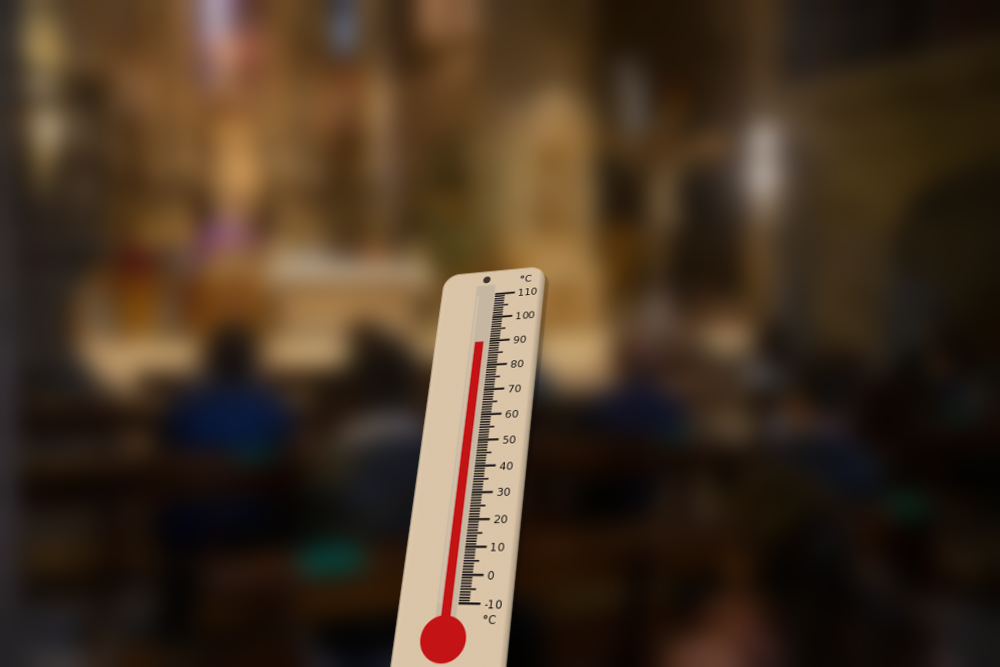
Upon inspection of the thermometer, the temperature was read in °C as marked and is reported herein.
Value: 90 °C
